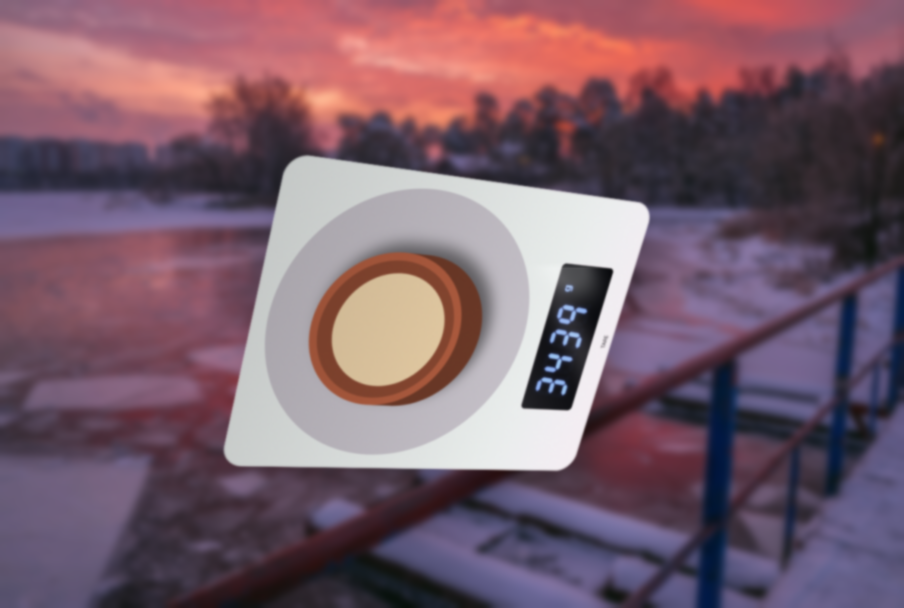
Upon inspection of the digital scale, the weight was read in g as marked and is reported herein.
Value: 3439 g
